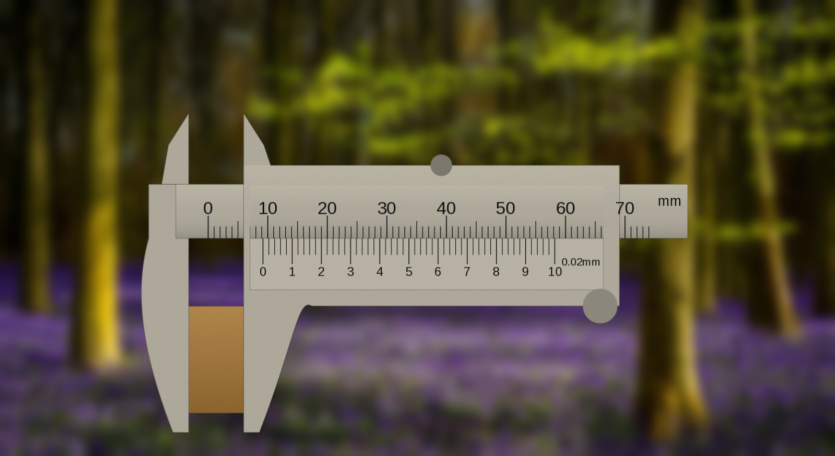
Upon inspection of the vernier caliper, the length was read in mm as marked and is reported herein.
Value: 9.2 mm
